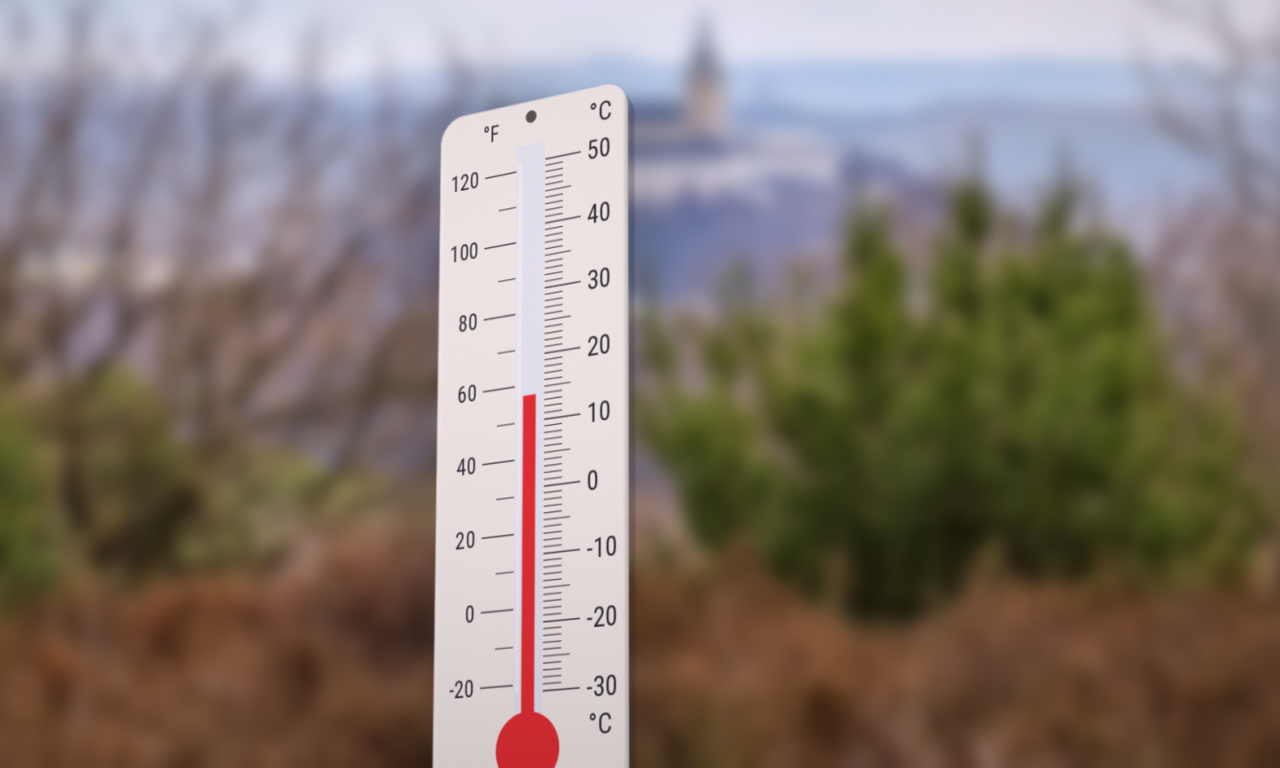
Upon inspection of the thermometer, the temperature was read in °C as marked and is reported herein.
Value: 14 °C
